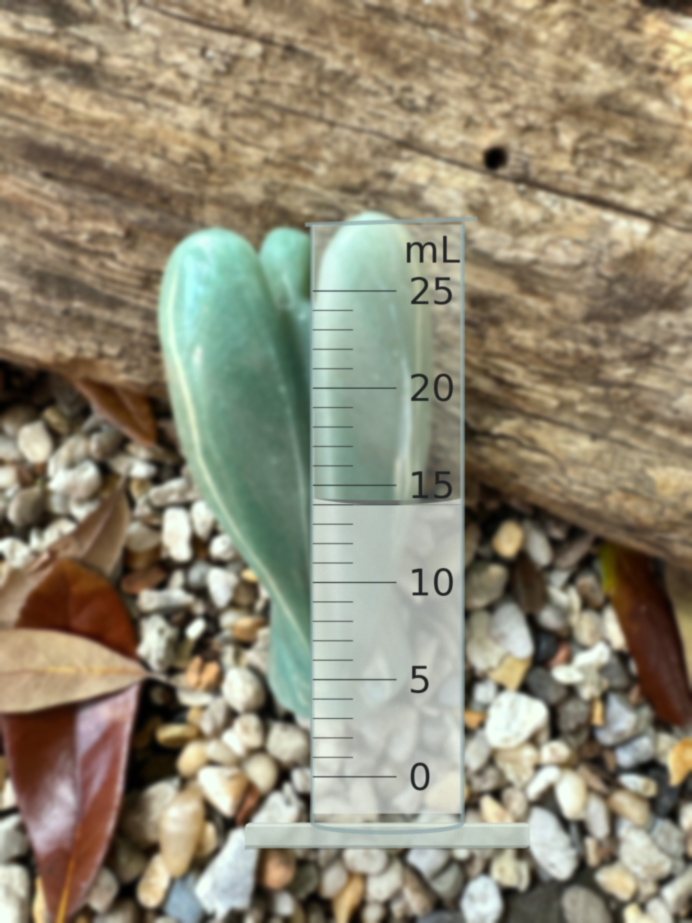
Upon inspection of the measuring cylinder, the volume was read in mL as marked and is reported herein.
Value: 14 mL
